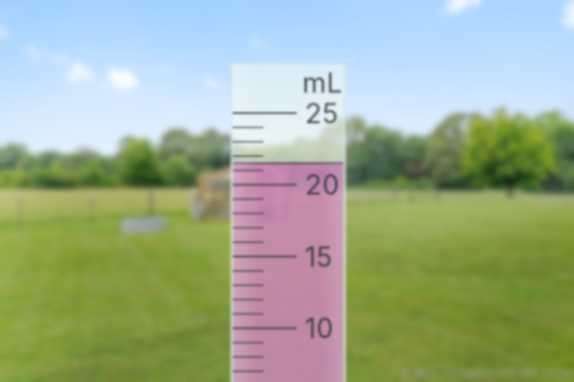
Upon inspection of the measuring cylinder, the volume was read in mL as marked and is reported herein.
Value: 21.5 mL
